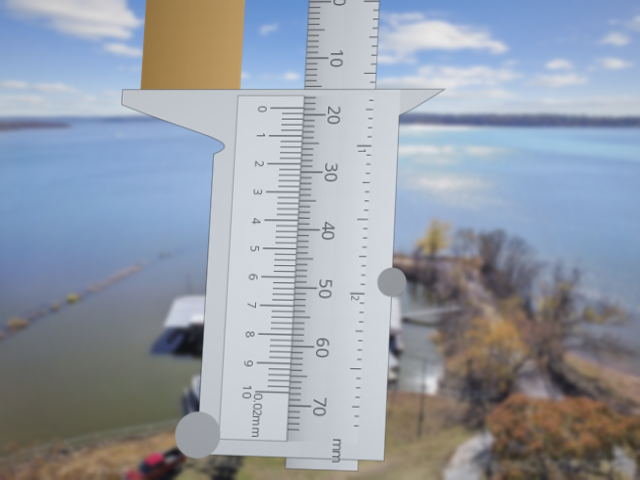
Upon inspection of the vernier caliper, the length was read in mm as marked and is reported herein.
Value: 18.8 mm
